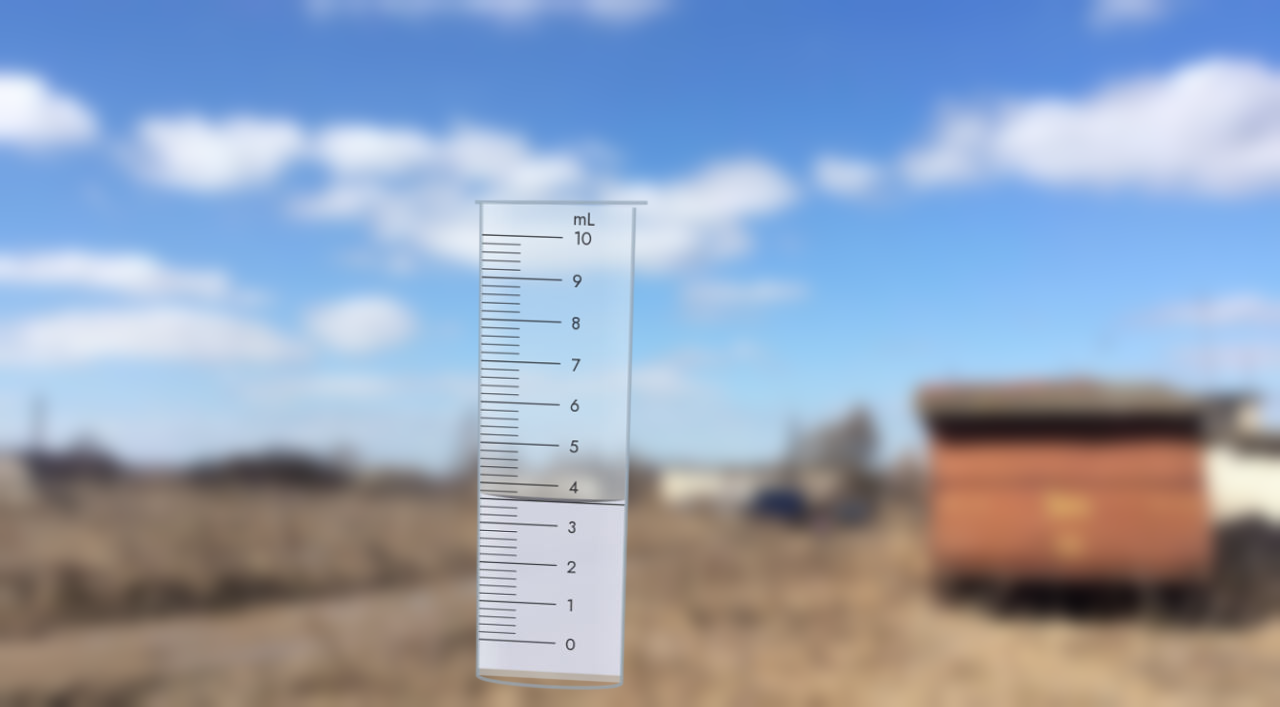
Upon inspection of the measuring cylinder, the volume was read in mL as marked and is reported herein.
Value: 3.6 mL
